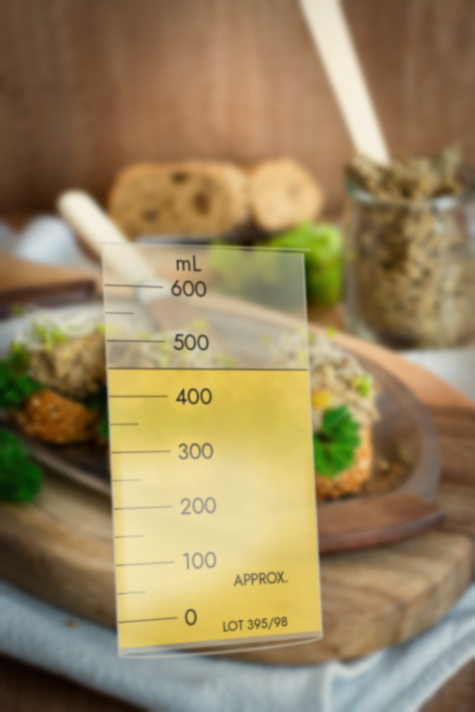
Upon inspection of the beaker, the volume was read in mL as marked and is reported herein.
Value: 450 mL
